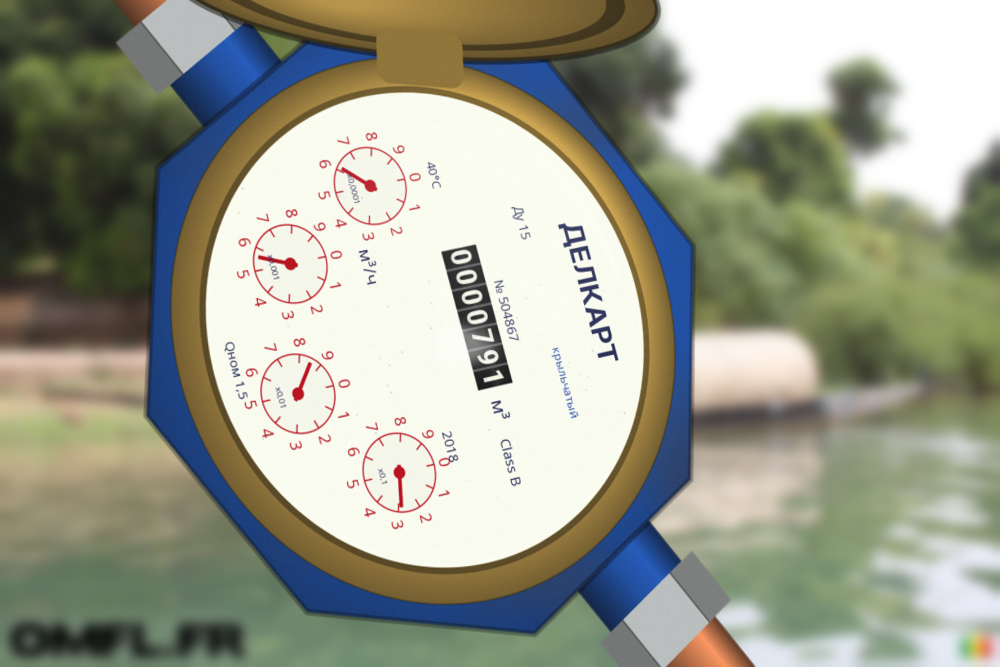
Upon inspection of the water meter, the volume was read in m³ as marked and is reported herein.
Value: 791.2856 m³
